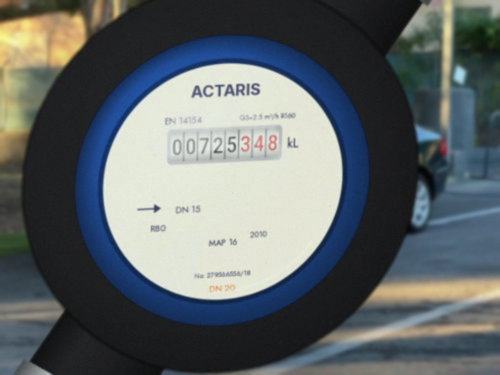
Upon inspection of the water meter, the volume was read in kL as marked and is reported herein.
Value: 725.348 kL
